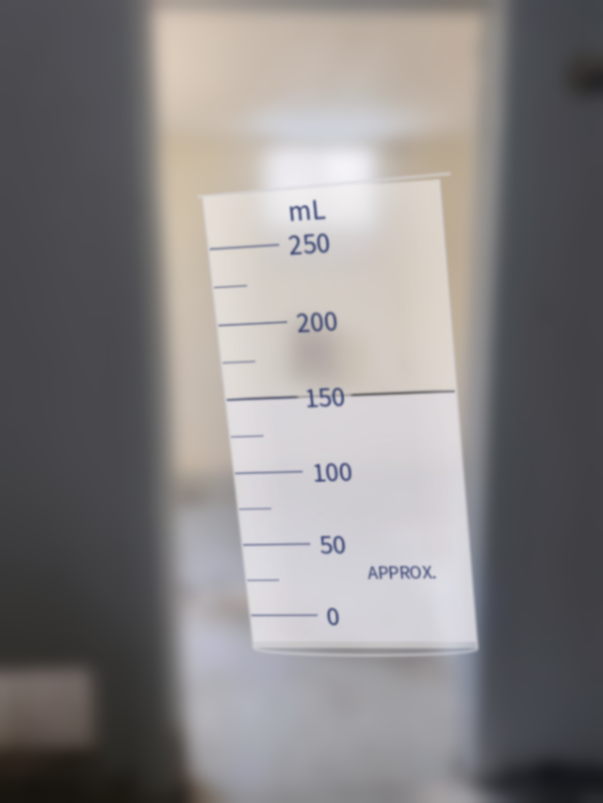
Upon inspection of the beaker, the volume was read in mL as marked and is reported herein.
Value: 150 mL
